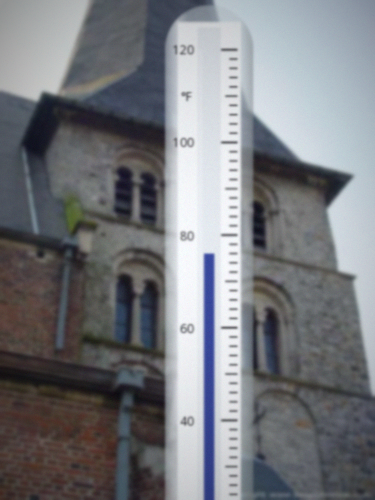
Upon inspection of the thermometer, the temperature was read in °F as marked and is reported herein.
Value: 76 °F
